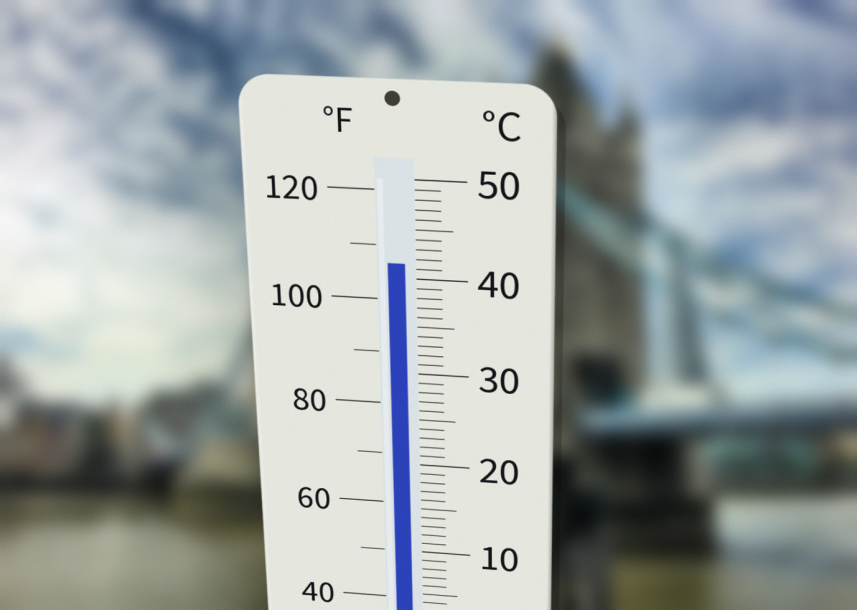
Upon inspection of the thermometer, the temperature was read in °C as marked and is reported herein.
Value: 41.5 °C
